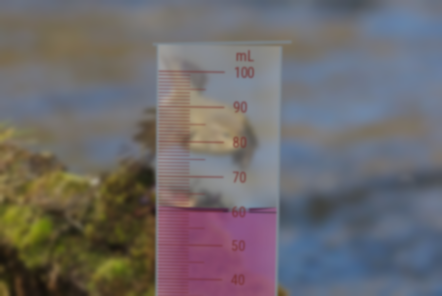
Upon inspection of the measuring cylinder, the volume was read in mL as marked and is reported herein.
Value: 60 mL
